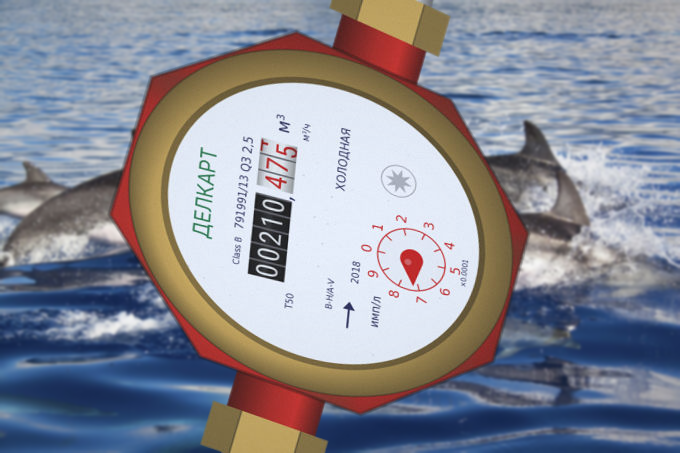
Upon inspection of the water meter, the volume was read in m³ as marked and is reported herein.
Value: 210.4747 m³
